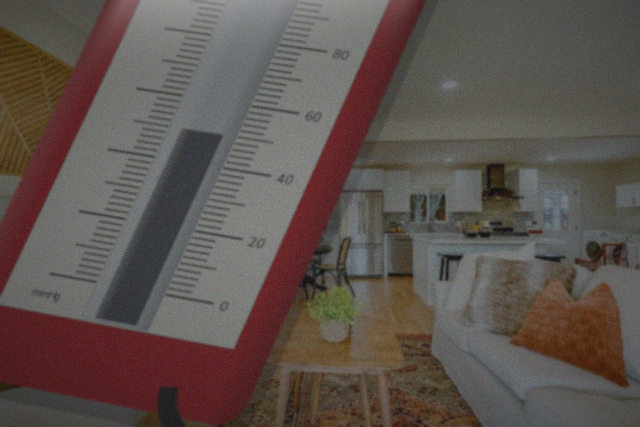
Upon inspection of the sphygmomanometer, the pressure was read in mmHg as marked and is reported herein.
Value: 50 mmHg
